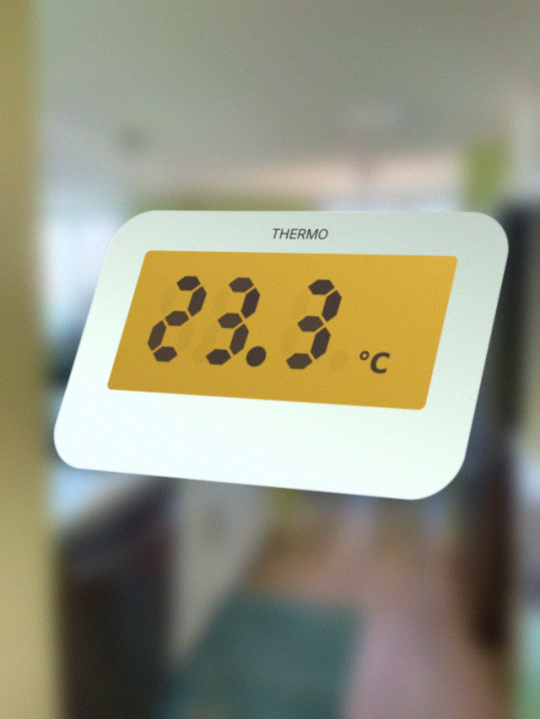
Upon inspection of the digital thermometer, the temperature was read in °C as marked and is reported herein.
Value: 23.3 °C
